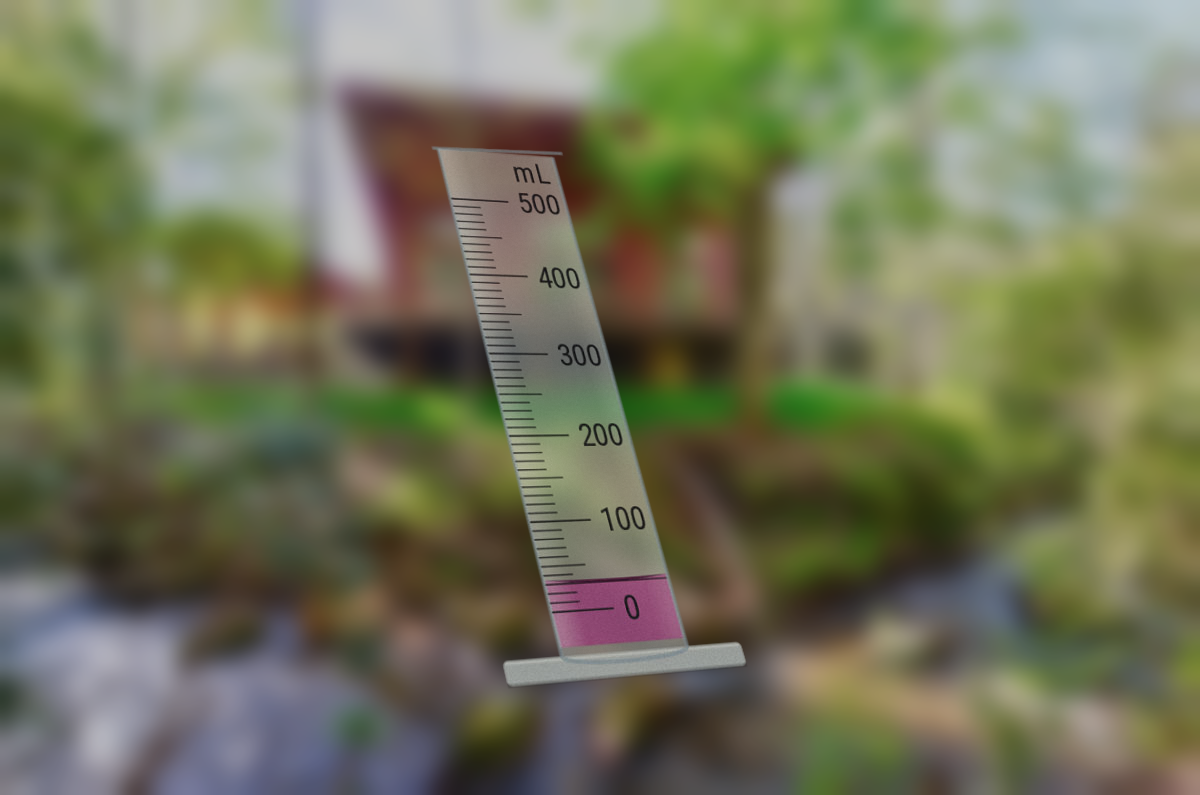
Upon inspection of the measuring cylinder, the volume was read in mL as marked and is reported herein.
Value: 30 mL
